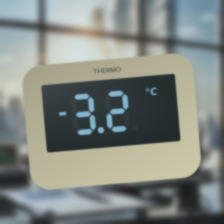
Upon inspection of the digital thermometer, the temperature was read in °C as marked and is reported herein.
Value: -3.2 °C
